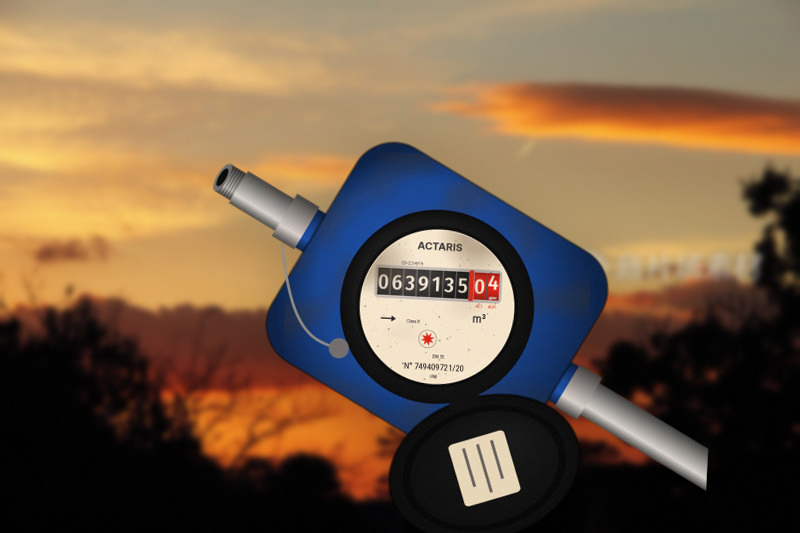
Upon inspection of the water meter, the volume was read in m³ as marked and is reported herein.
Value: 639135.04 m³
